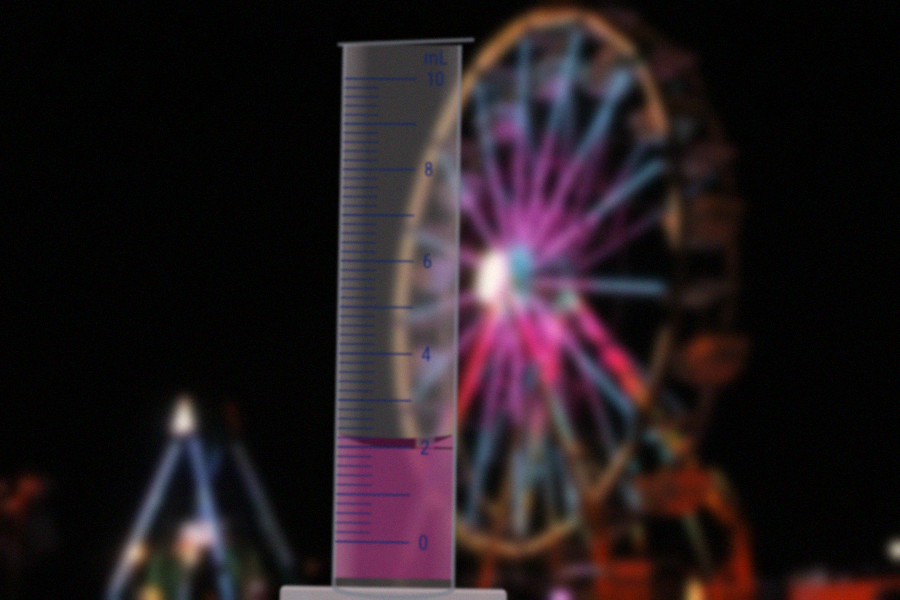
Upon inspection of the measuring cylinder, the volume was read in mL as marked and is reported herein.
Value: 2 mL
